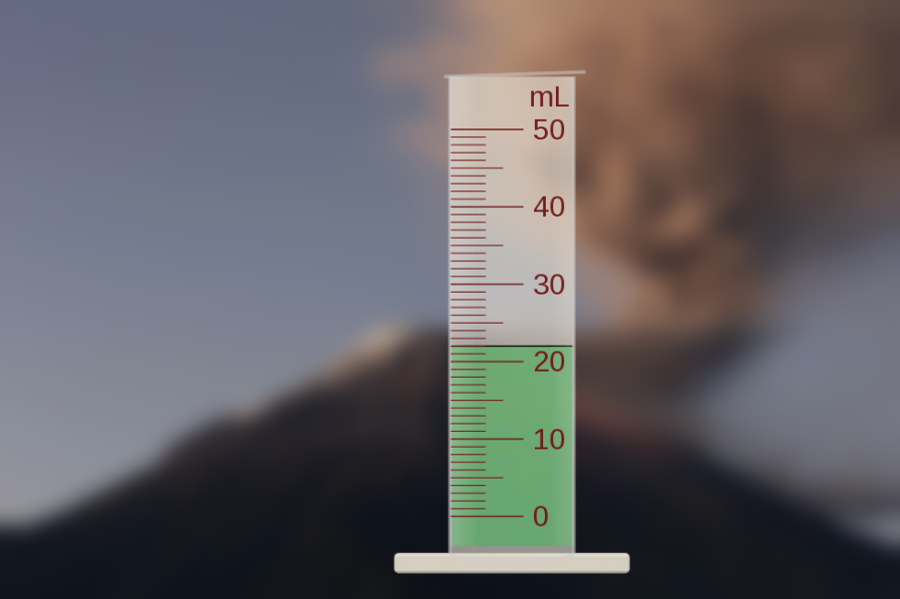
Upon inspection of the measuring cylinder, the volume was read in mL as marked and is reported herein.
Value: 22 mL
